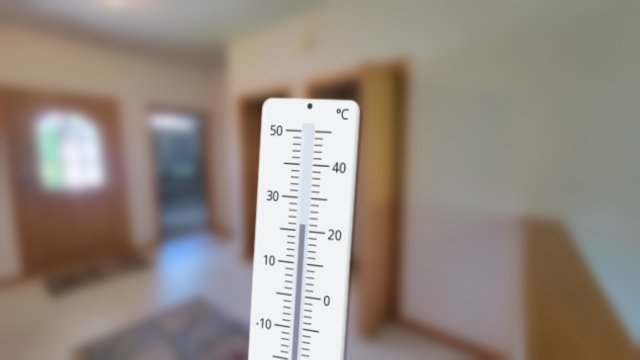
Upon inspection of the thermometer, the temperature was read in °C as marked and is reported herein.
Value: 22 °C
